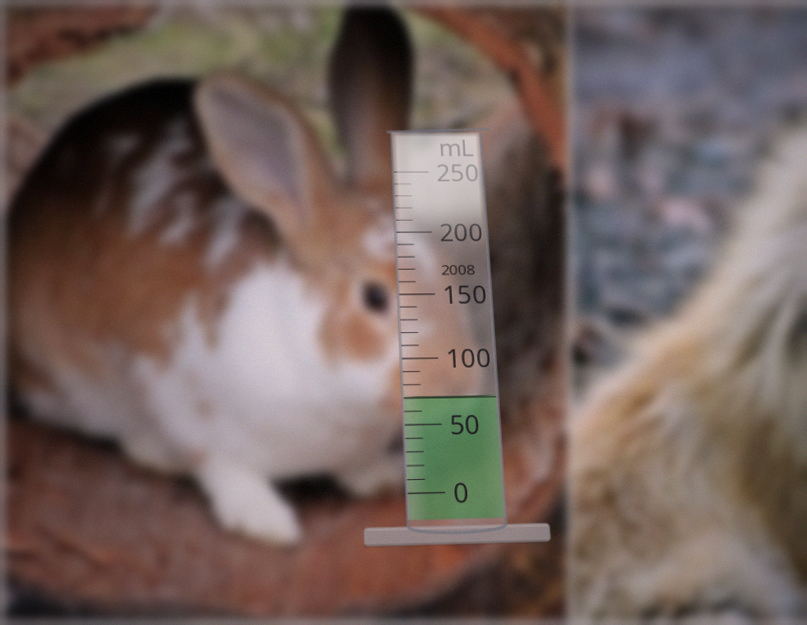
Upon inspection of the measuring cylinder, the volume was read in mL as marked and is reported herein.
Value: 70 mL
